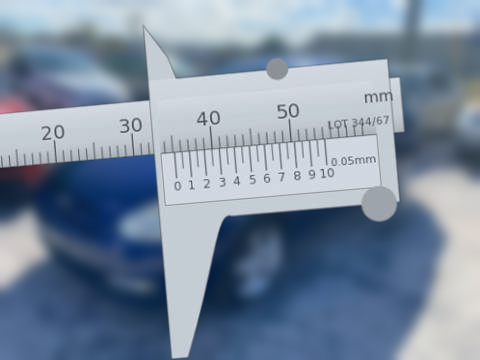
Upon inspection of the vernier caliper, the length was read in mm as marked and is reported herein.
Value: 35.2 mm
